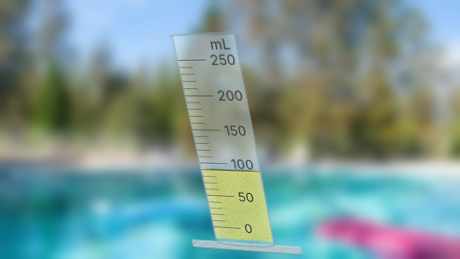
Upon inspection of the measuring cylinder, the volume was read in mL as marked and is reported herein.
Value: 90 mL
